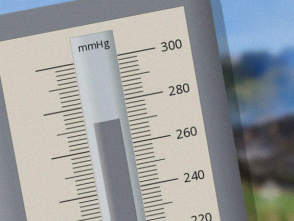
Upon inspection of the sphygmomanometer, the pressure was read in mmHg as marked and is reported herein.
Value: 272 mmHg
